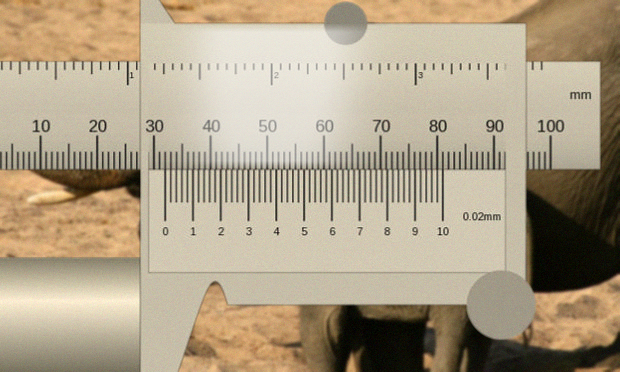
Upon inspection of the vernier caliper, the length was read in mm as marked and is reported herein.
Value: 32.0 mm
